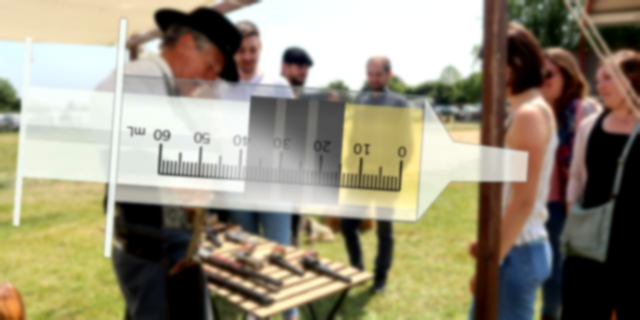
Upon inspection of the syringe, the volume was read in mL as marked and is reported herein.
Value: 15 mL
